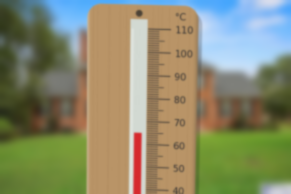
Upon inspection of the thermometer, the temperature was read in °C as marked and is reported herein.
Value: 65 °C
